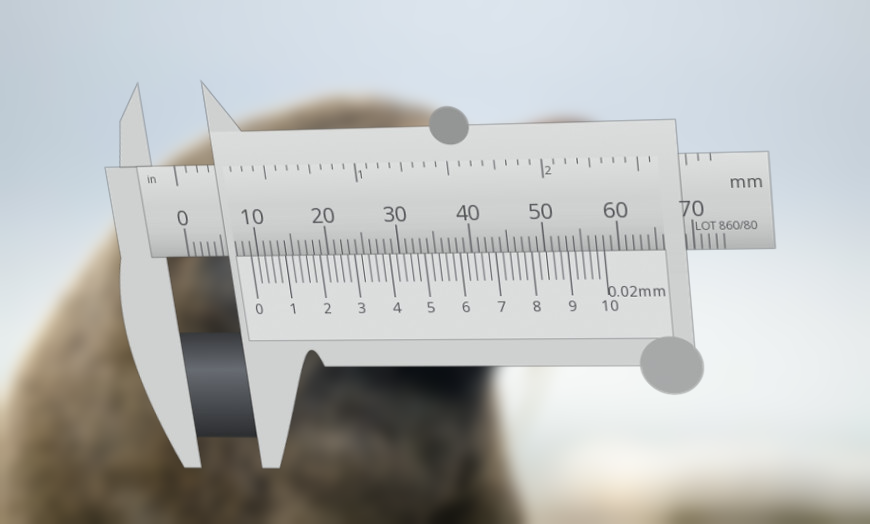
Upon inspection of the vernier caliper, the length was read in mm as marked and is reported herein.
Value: 9.0 mm
